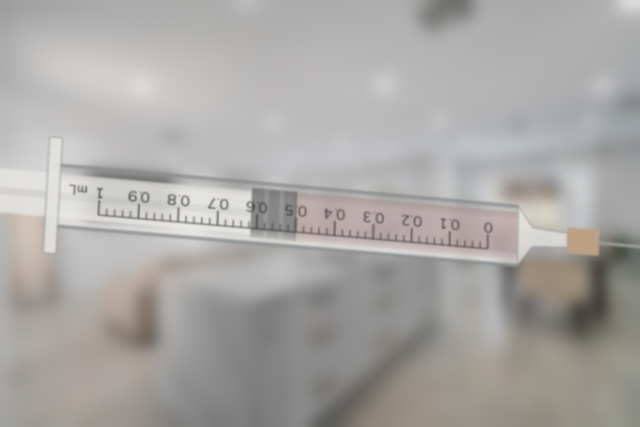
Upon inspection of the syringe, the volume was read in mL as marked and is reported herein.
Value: 0.5 mL
